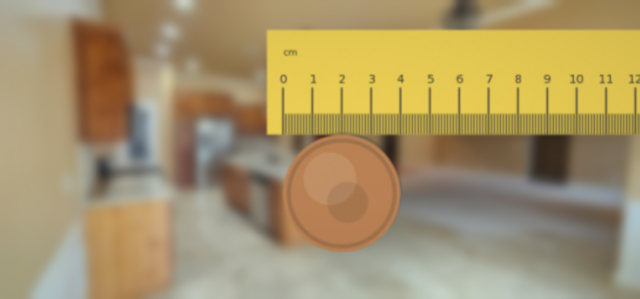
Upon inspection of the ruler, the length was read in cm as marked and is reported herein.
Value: 4 cm
